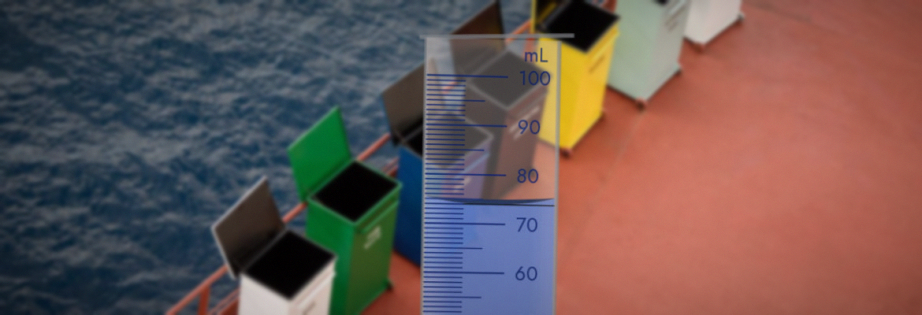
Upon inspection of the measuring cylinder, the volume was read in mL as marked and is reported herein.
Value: 74 mL
